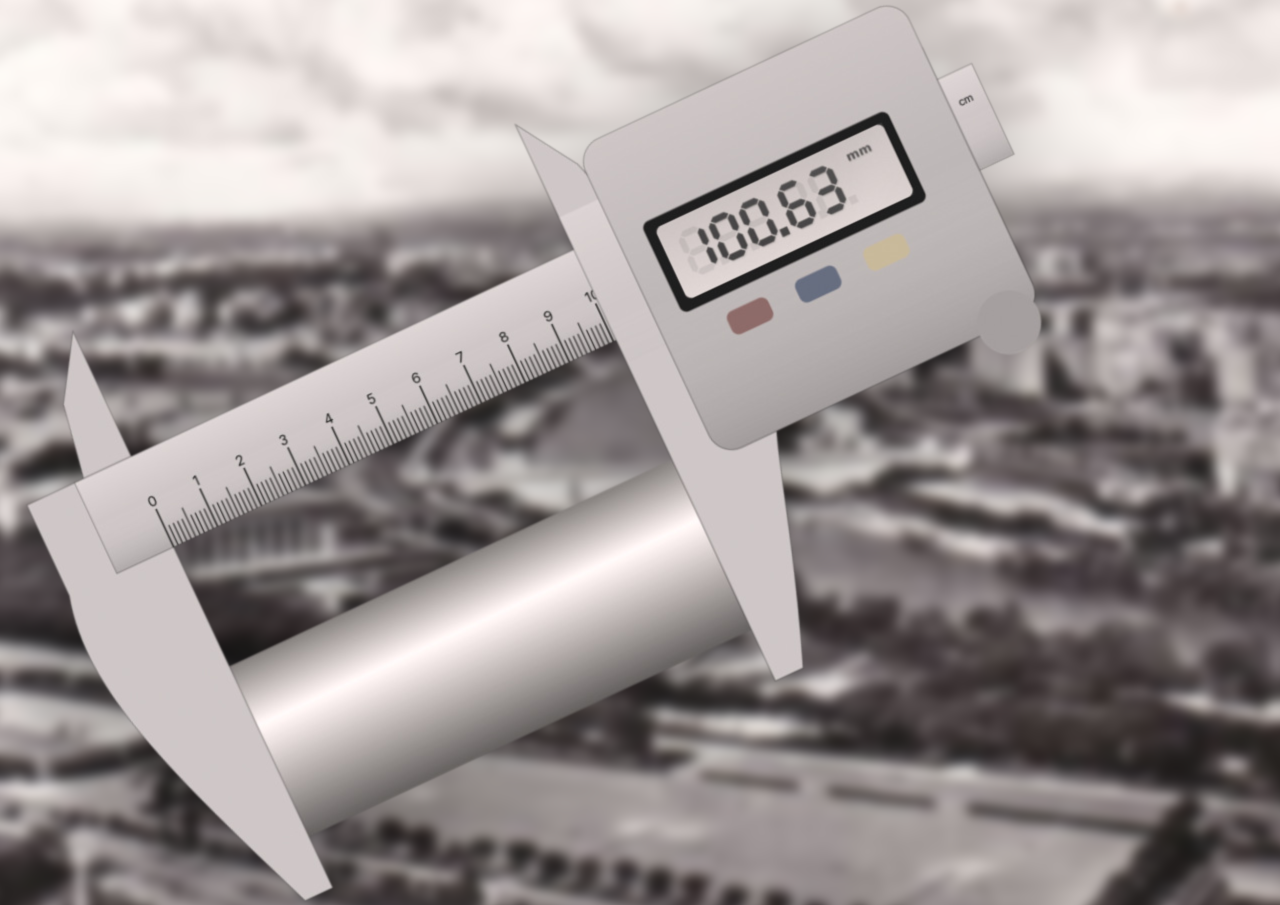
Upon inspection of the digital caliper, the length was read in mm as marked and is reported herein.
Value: 100.63 mm
